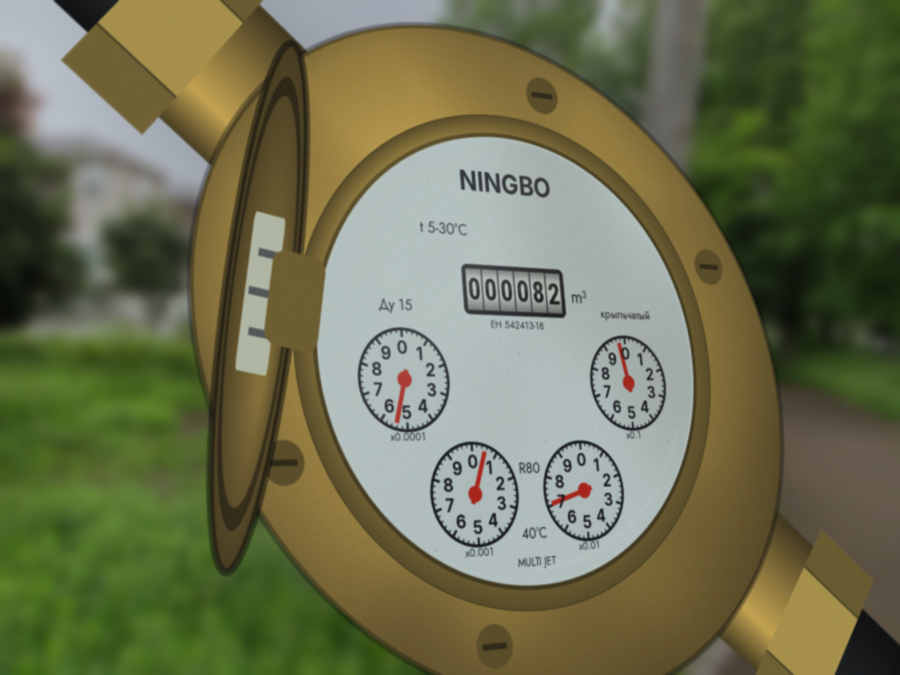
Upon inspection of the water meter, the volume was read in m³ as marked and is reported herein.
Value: 81.9705 m³
